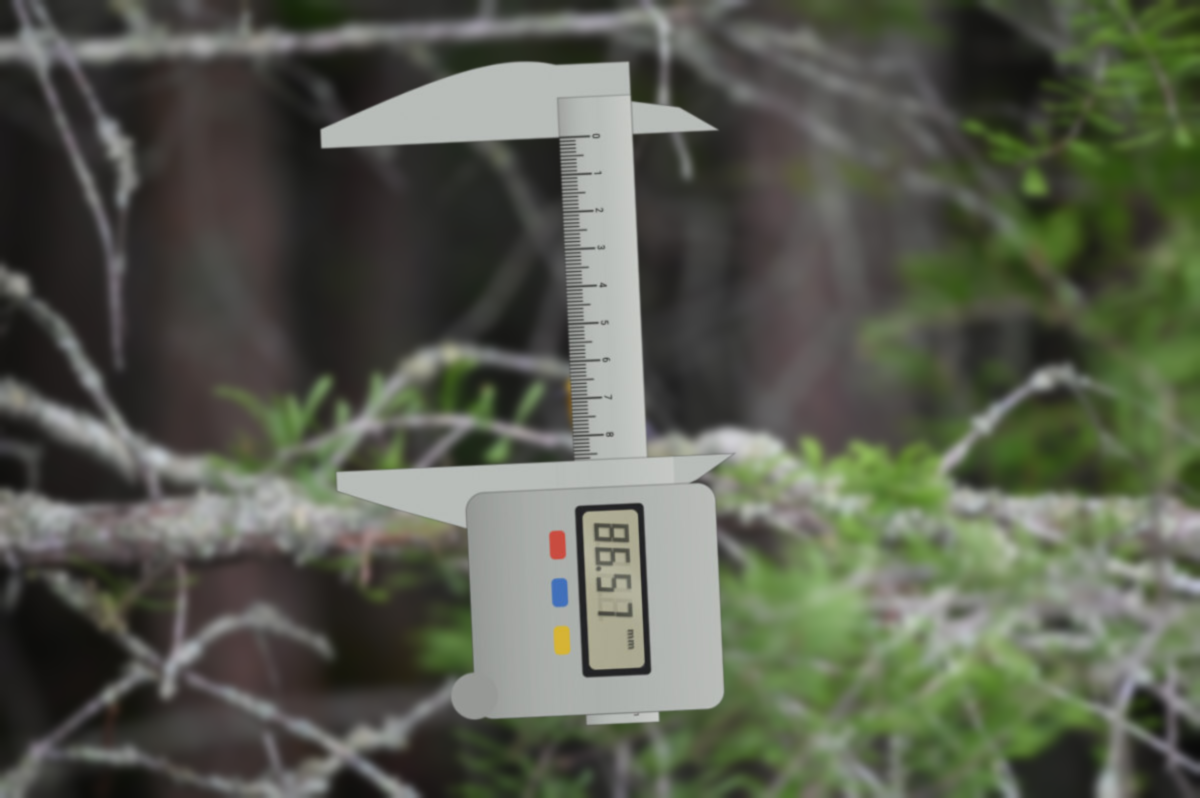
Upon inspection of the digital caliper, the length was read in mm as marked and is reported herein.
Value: 86.57 mm
